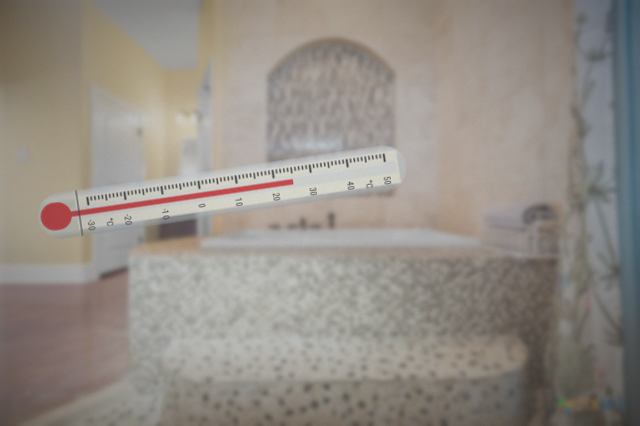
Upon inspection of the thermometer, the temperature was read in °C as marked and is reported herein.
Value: 25 °C
